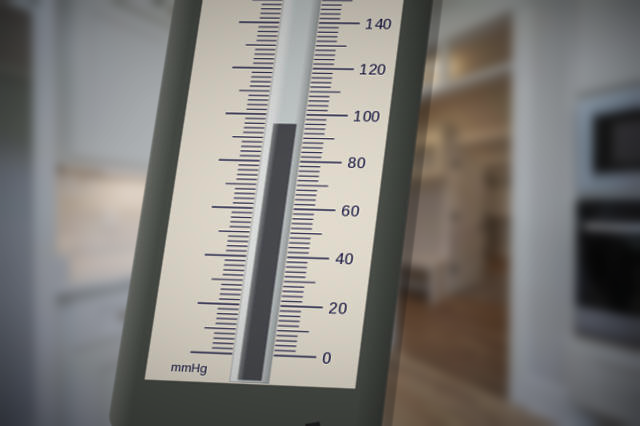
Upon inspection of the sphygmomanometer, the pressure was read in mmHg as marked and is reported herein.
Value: 96 mmHg
